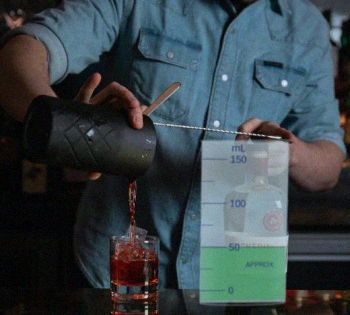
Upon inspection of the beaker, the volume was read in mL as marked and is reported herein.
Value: 50 mL
